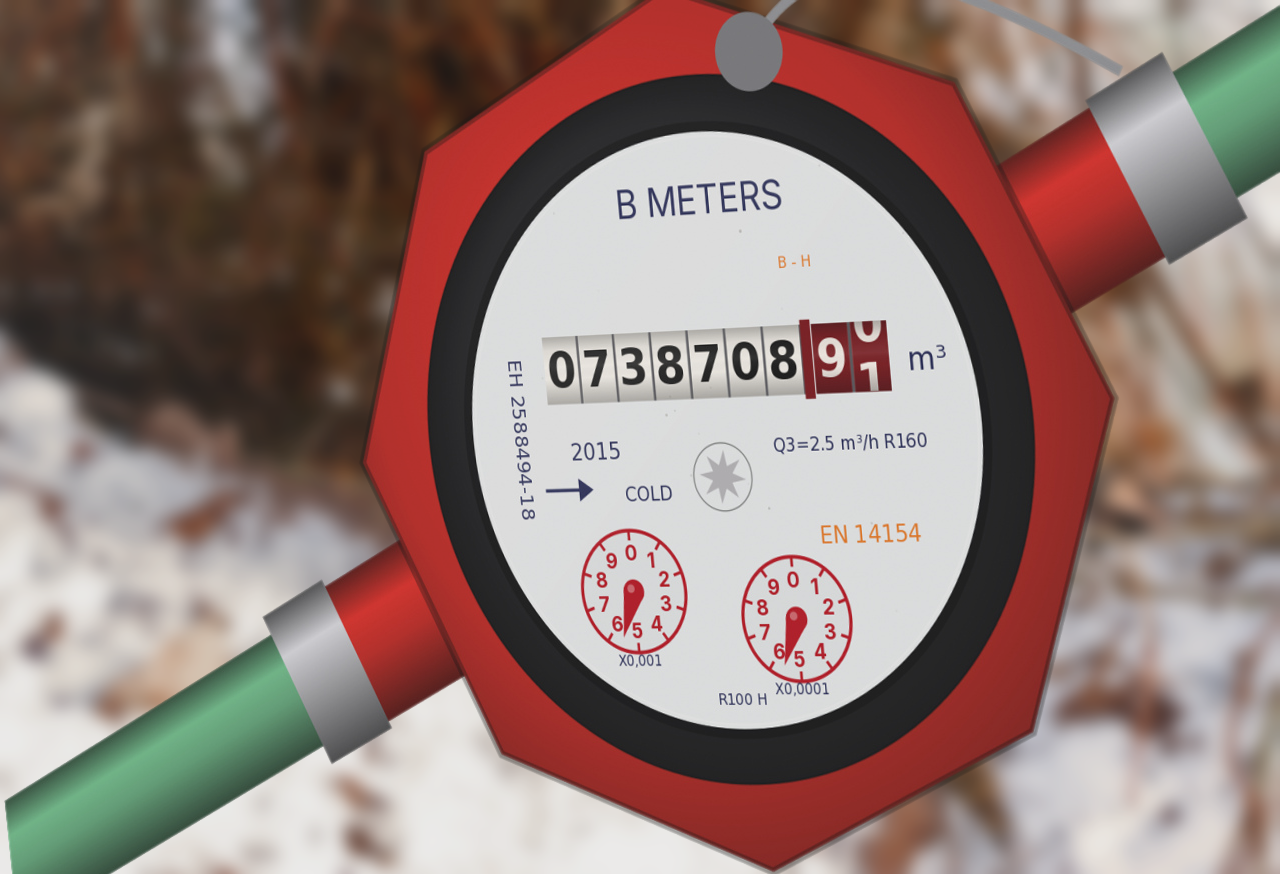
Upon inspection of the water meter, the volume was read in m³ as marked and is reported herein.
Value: 738708.9055 m³
